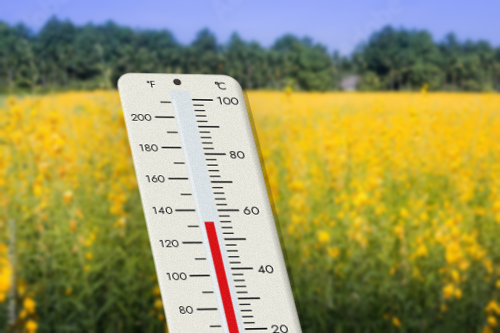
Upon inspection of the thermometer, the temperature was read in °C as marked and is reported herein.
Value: 56 °C
